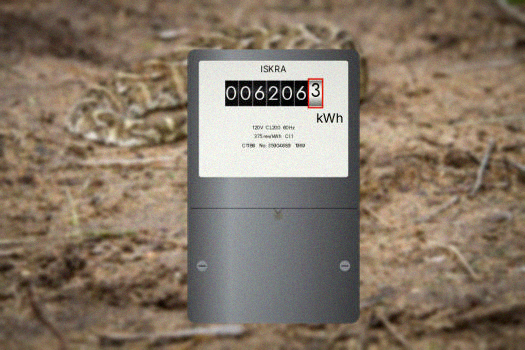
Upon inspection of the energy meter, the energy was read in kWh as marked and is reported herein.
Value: 6206.3 kWh
